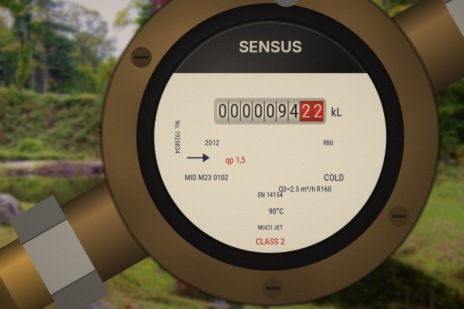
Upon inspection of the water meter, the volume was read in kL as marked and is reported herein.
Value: 94.22 kL
